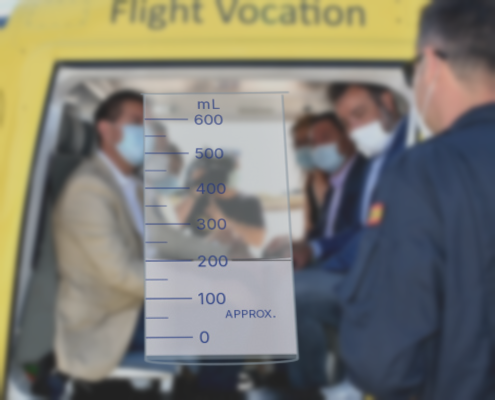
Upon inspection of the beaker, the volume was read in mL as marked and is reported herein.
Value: 200 mL
